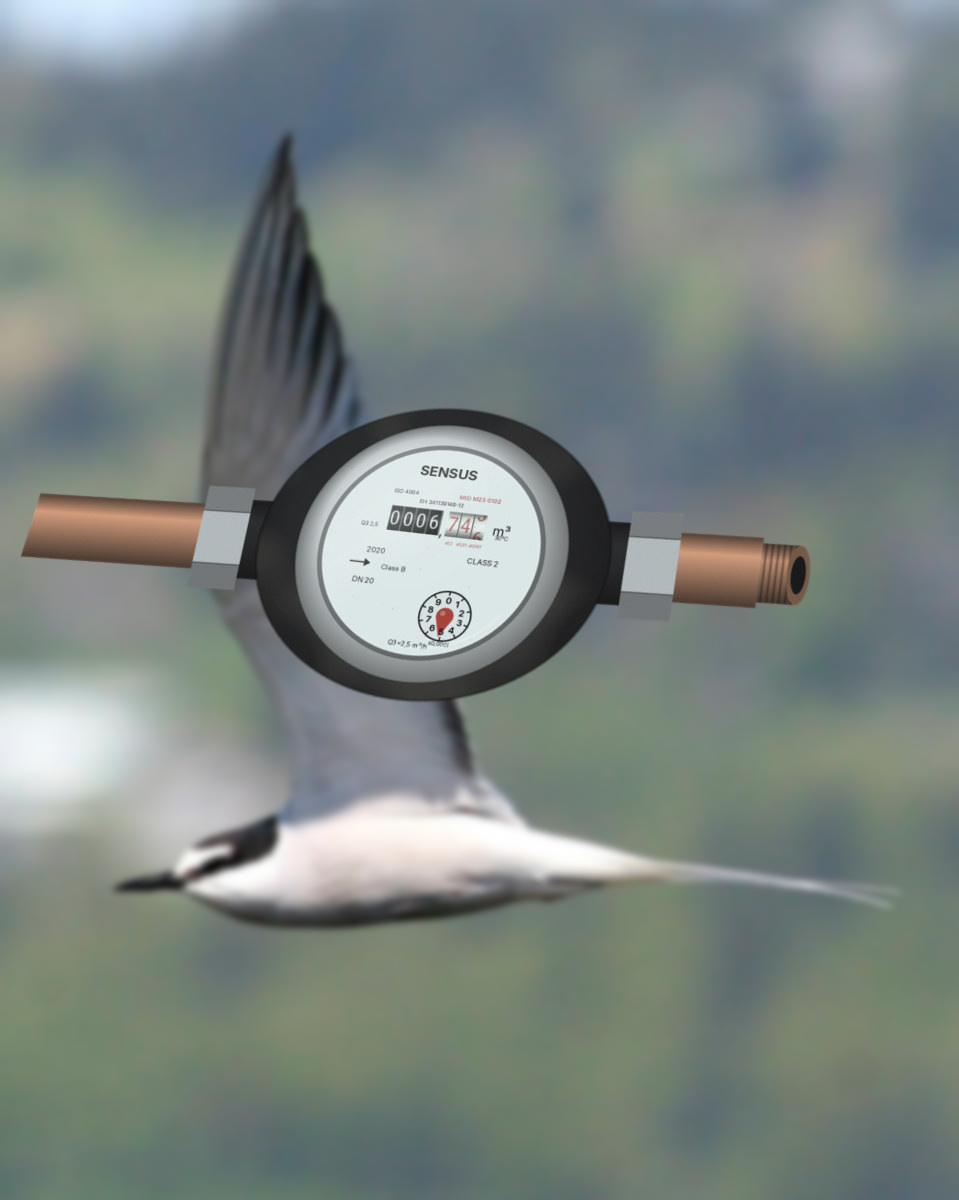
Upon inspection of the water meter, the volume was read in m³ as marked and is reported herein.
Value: 6.7455 m³
